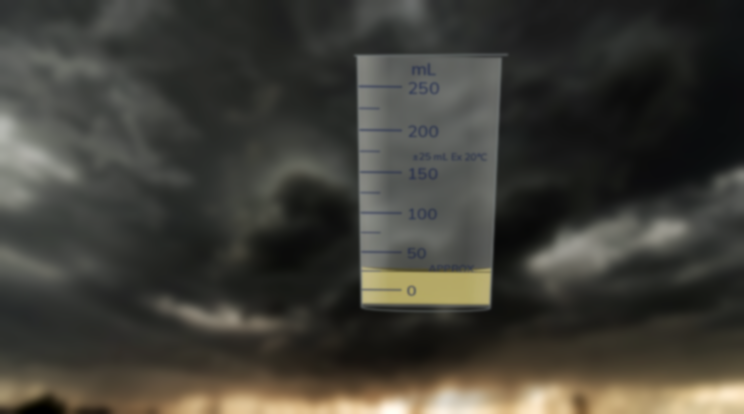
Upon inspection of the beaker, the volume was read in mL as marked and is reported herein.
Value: 25 mL
